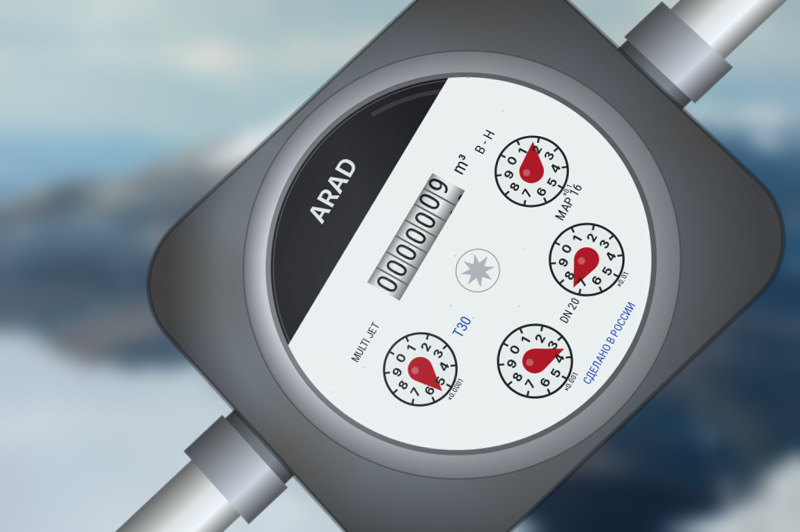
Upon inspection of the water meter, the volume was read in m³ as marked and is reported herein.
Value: 9.1735 m³
